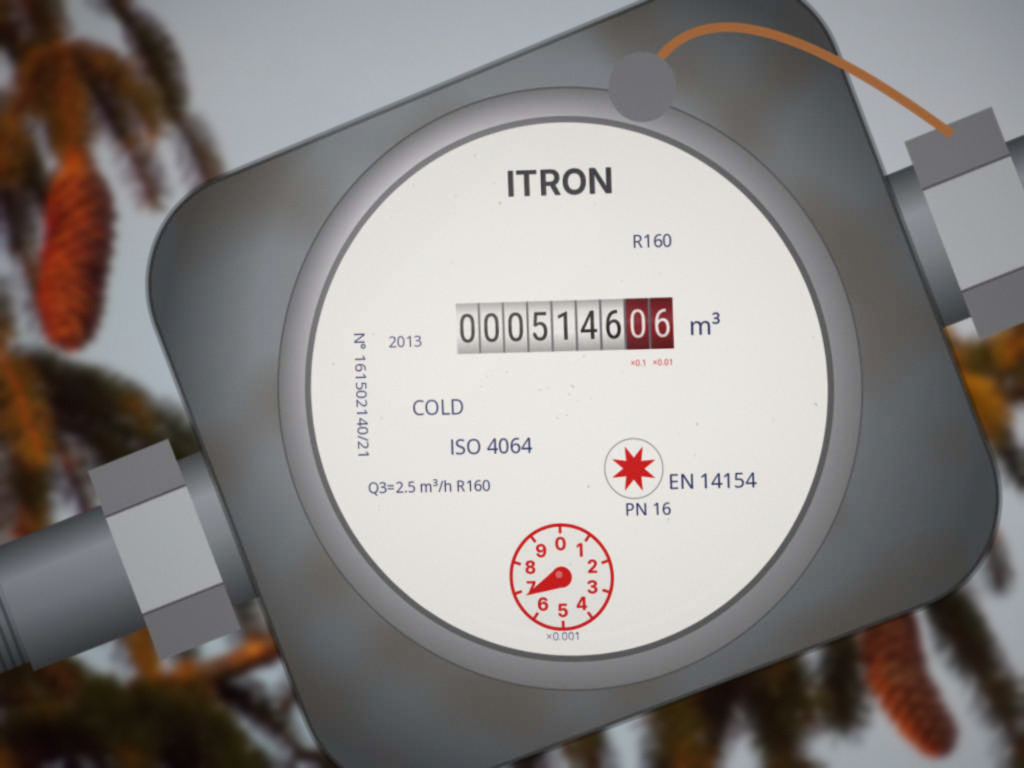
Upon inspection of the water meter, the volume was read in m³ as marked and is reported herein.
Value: 5146.066 m³
